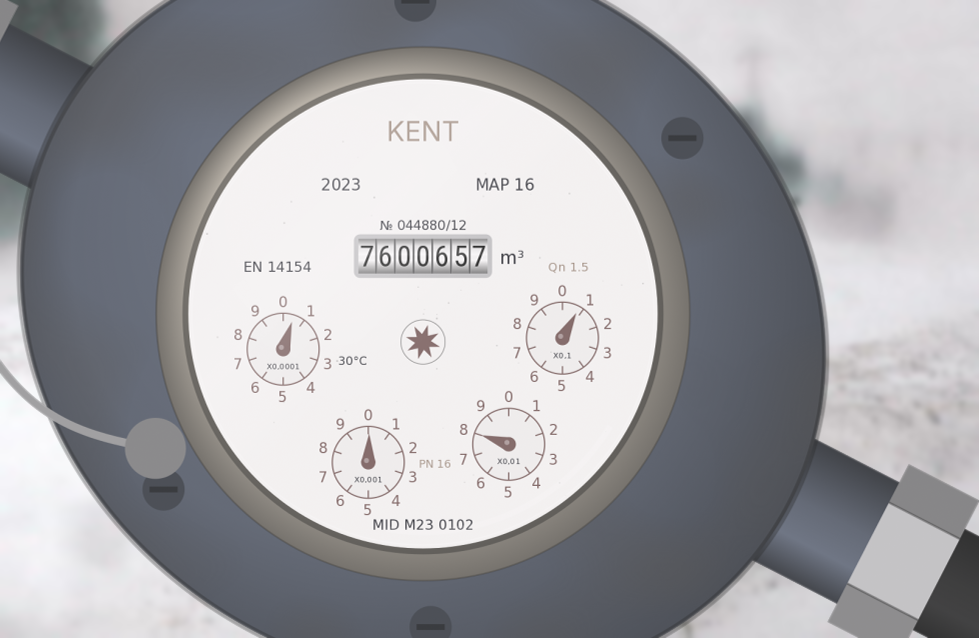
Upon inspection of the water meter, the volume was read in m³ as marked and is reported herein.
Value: 7600657.0800 m³
